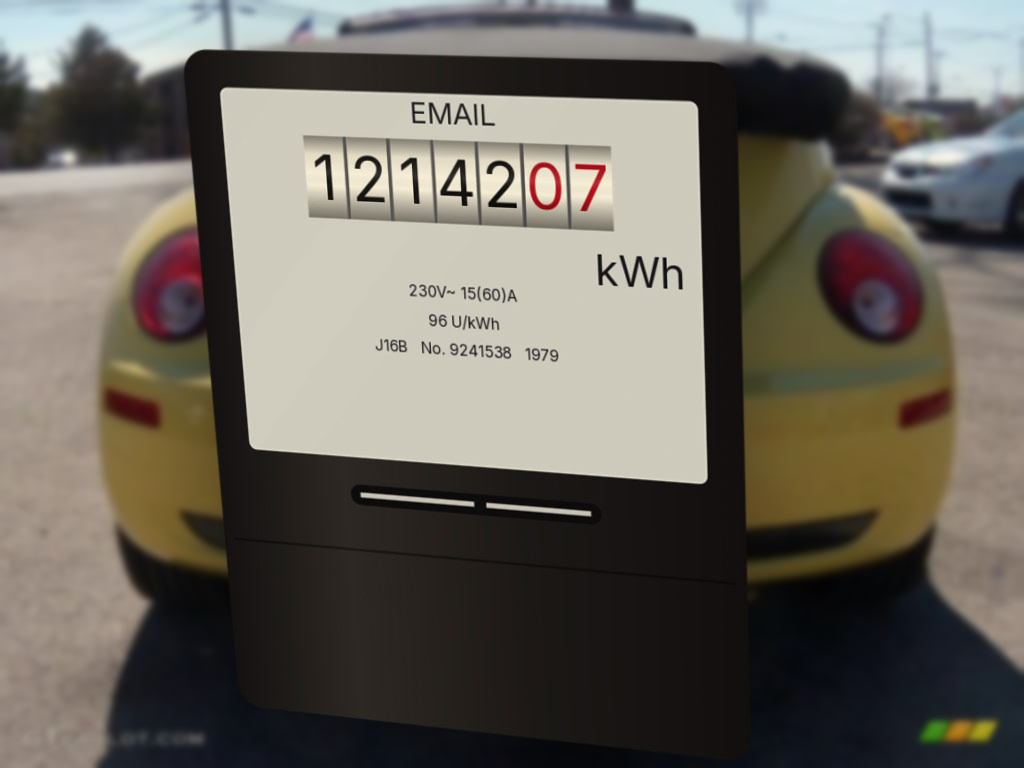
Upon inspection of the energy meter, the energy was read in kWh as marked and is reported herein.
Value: 12142.07 kWh
